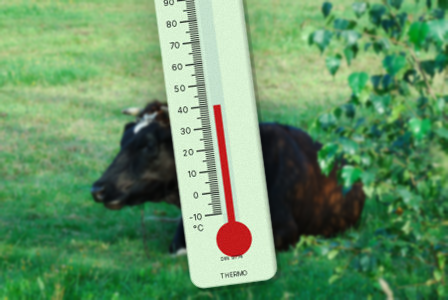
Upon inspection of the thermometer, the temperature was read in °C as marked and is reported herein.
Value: 40 °C
